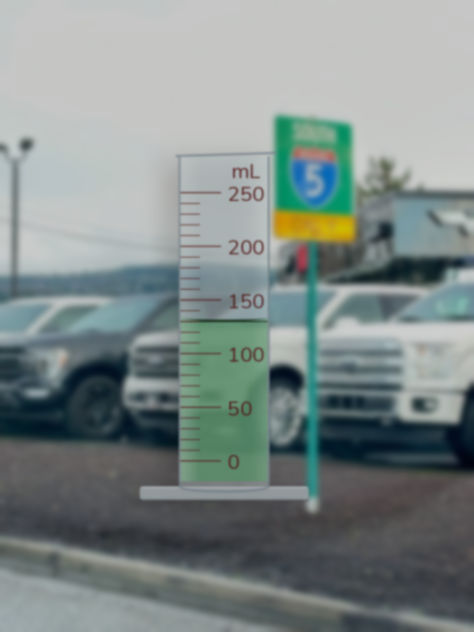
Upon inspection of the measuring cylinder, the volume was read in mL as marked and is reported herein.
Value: 130 mL
